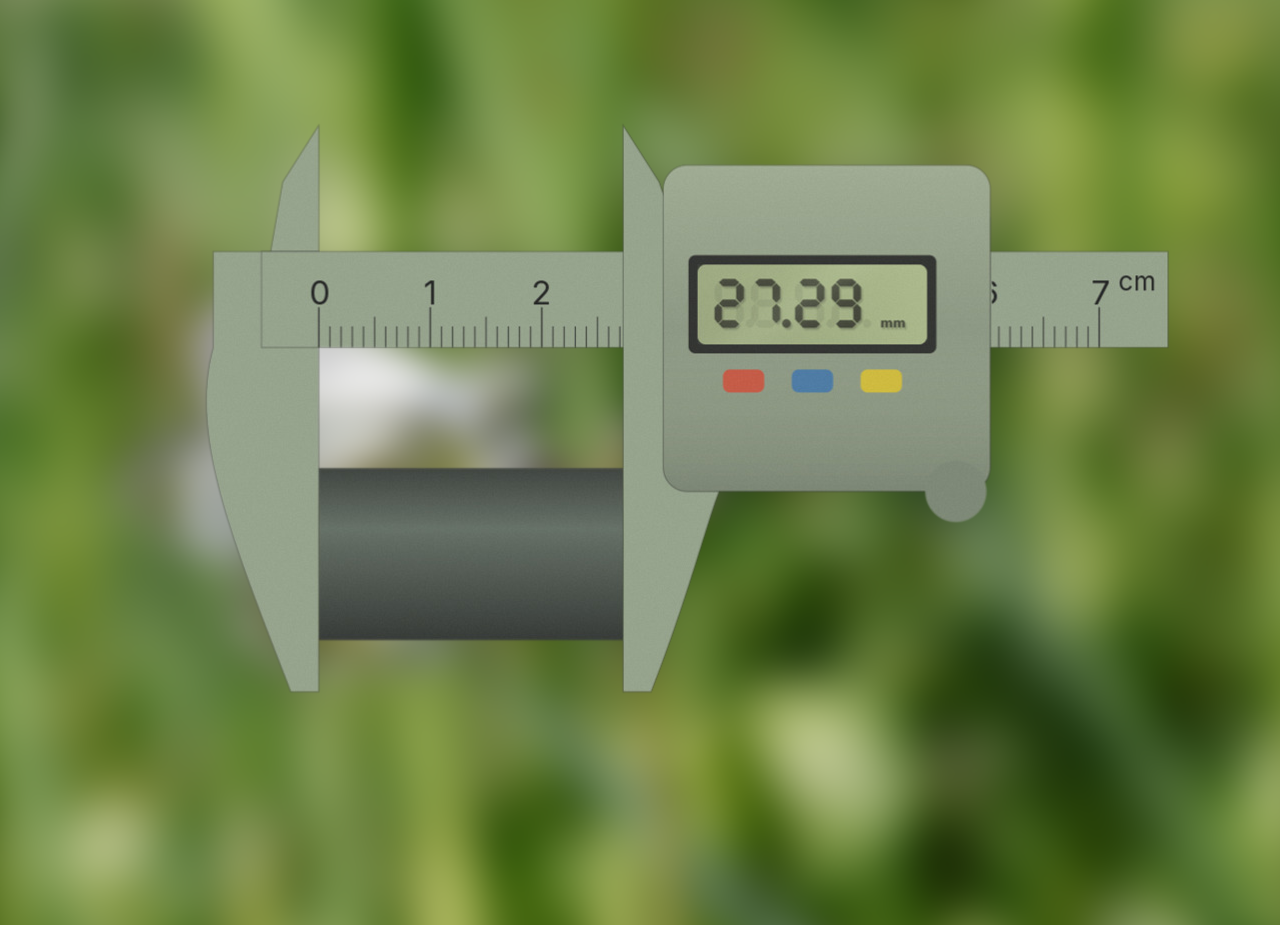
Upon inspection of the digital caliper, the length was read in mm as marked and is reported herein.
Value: 27.29 mm
